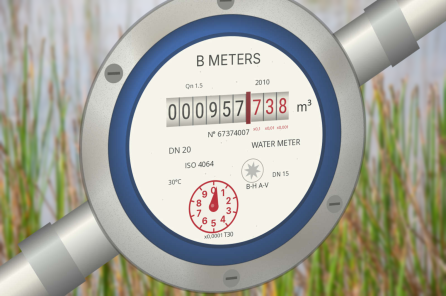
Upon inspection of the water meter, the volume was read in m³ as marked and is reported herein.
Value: 957.7380 m³
